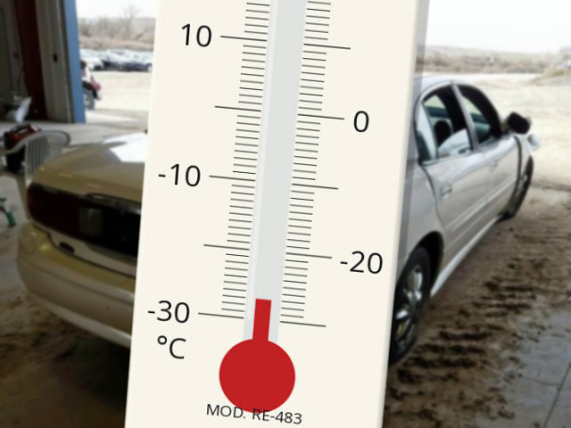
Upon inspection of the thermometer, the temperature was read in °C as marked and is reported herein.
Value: -27 °C
